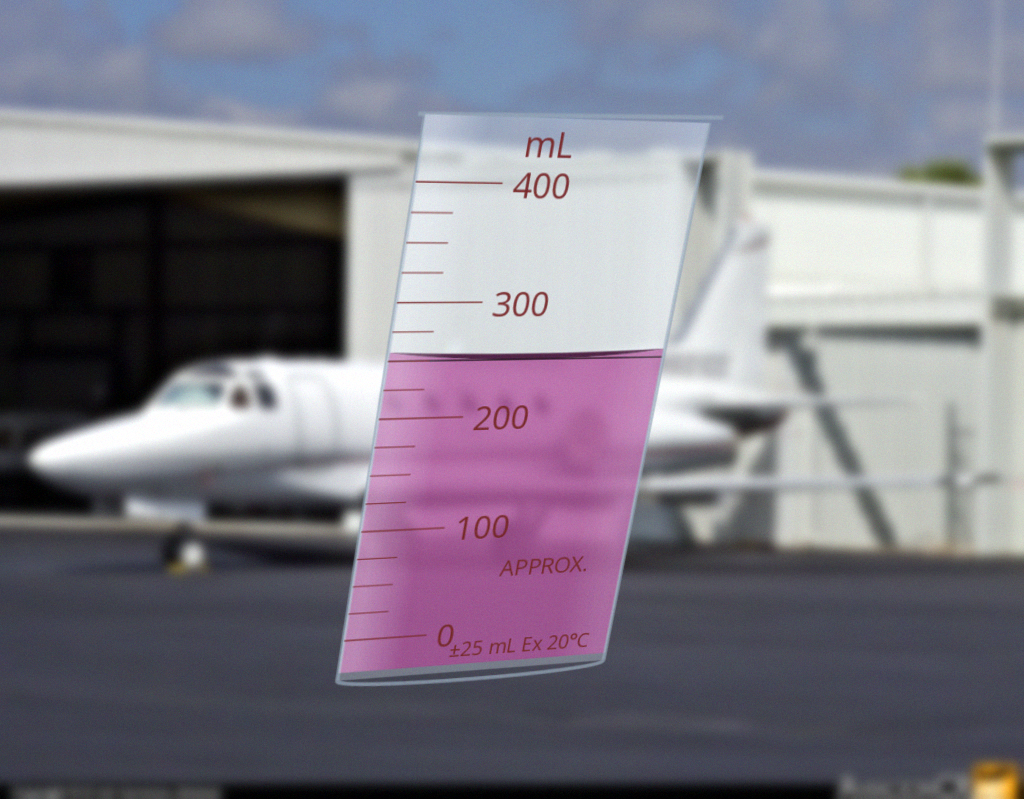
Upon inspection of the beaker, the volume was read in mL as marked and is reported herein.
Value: 250 mL
